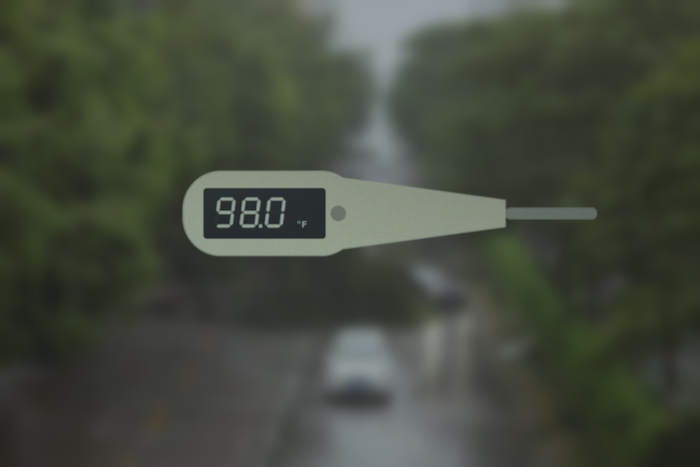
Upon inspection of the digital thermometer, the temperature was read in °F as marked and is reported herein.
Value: 98.0 °F
